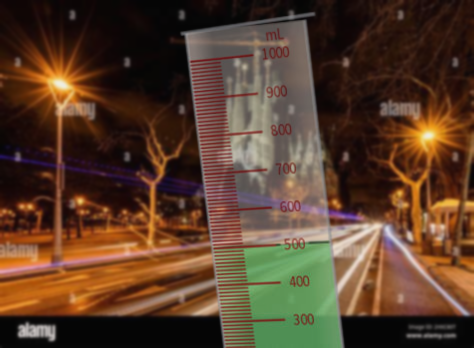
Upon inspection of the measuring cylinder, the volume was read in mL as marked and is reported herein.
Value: 500 mL
